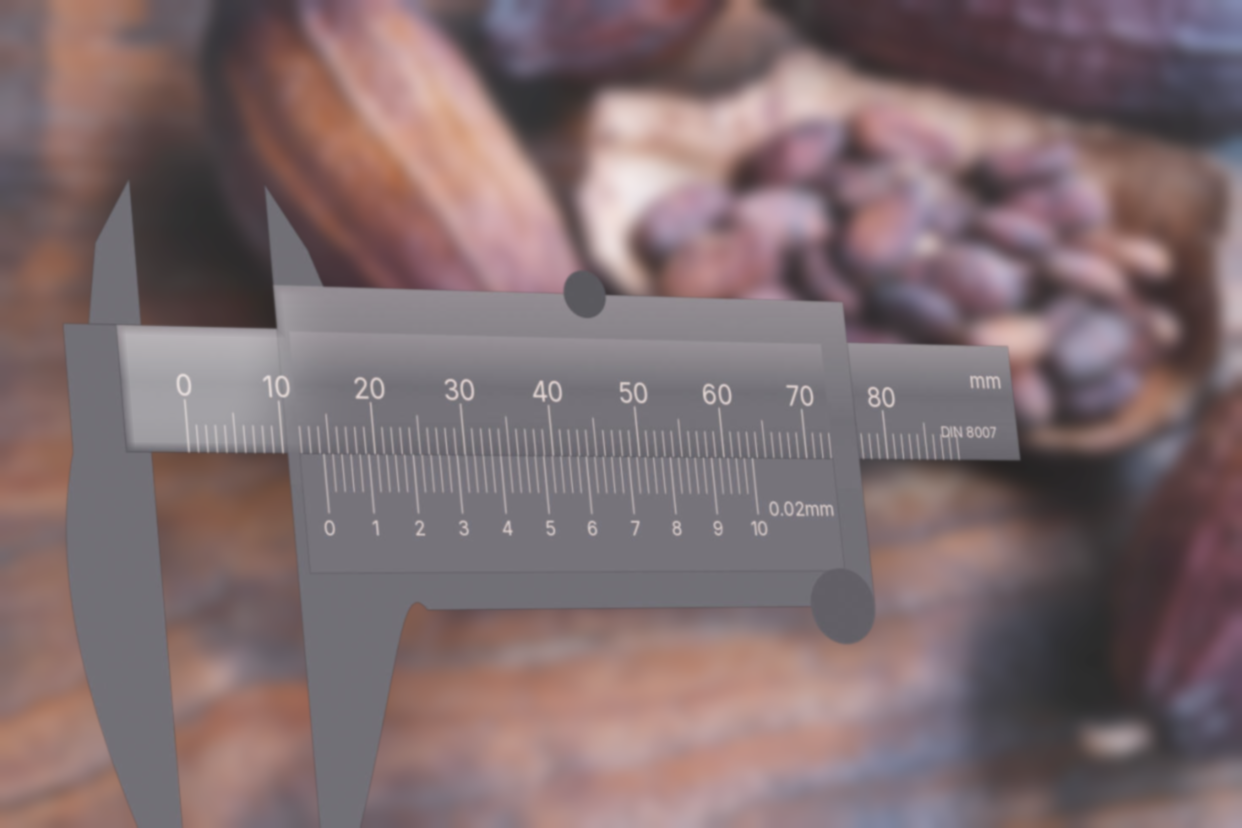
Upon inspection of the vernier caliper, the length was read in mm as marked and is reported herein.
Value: 14.4 mm
